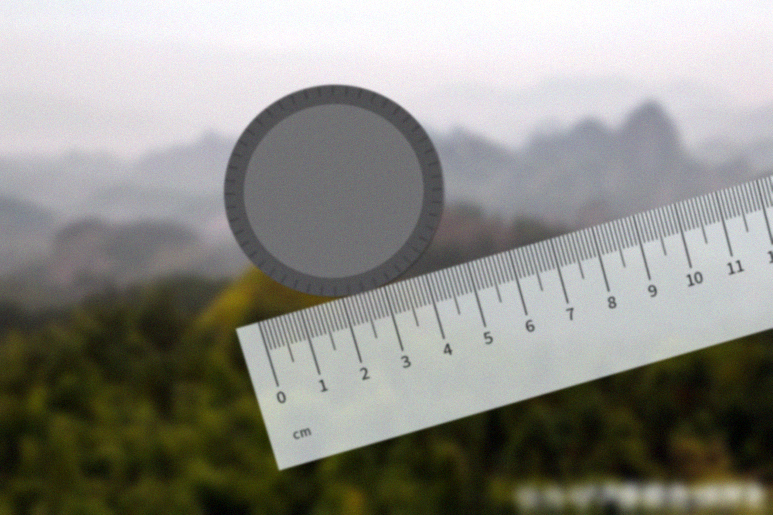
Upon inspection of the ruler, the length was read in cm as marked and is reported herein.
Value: 5 cm
